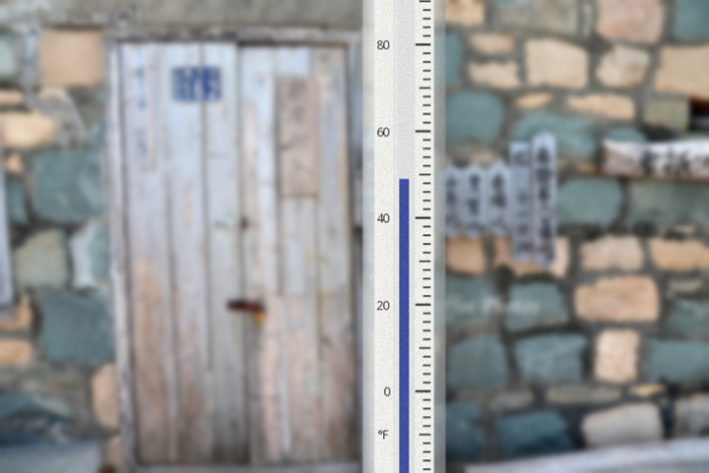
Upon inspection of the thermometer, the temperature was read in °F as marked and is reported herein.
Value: 49 °F
